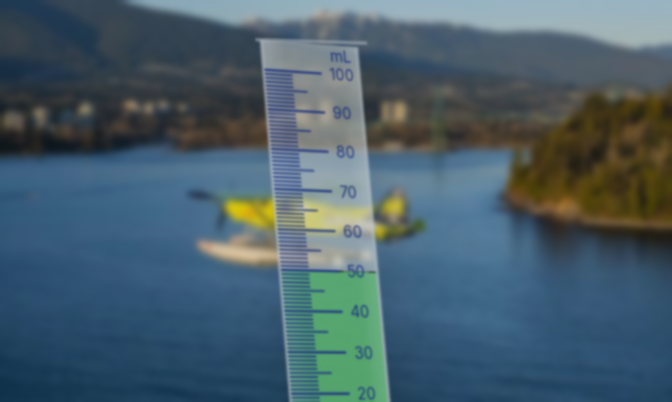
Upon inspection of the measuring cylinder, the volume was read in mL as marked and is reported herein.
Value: 50 mL
